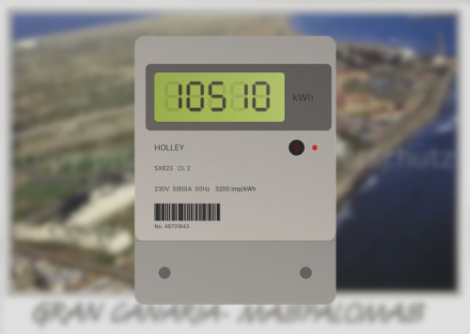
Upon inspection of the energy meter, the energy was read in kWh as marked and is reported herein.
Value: 10510 kWh
